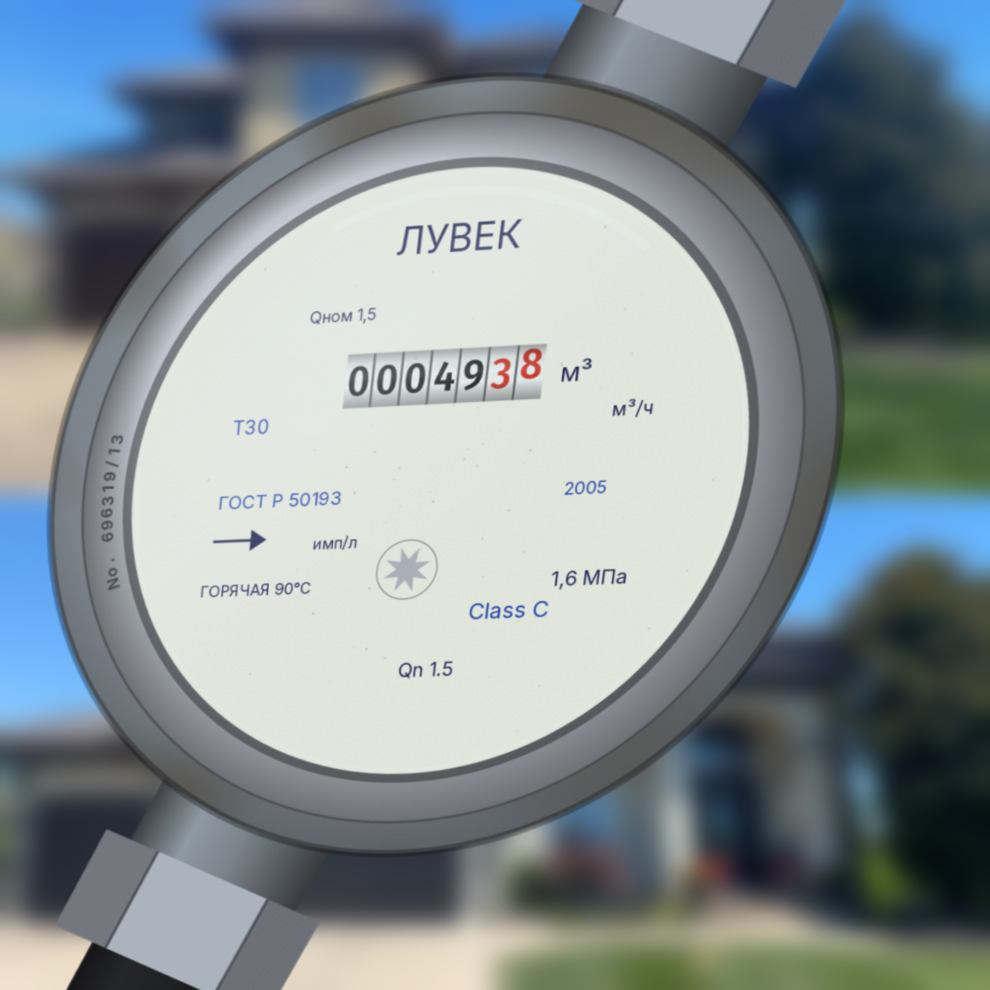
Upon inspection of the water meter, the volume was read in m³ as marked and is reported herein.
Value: 49.38 m³
